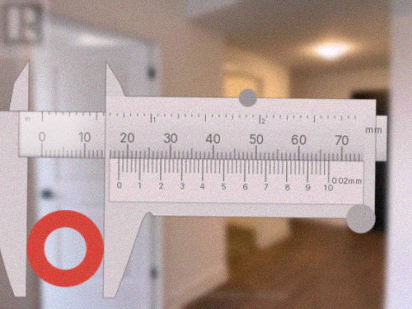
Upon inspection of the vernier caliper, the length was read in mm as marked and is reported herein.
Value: 18.0 mm
